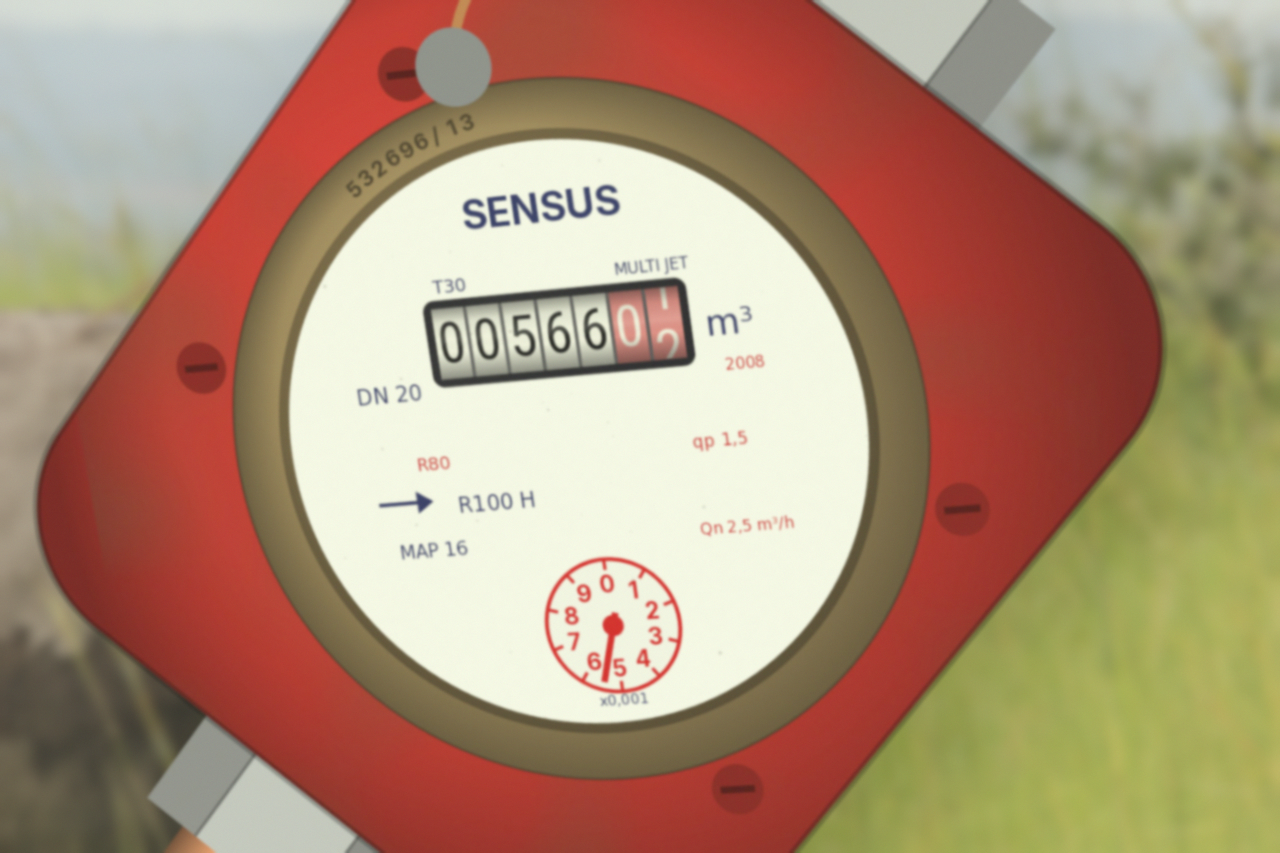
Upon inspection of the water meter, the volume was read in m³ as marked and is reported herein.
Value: 566.015 m³
